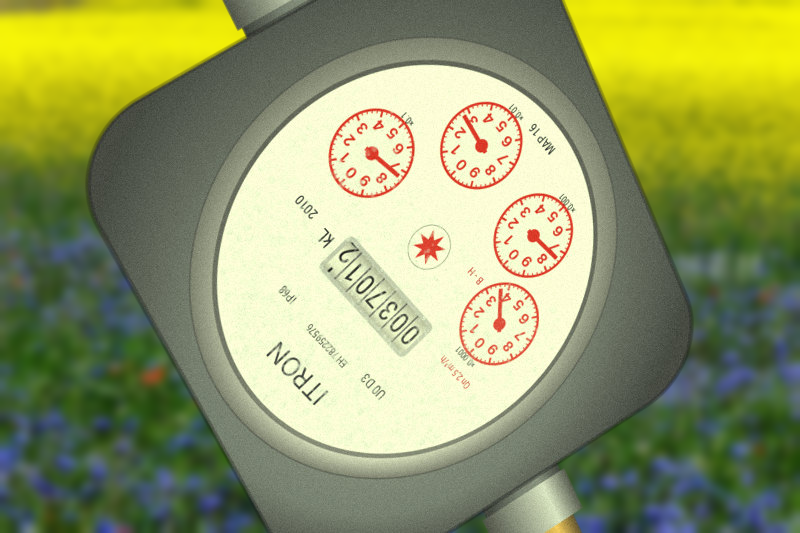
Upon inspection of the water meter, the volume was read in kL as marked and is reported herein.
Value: 37011.7273 kL
